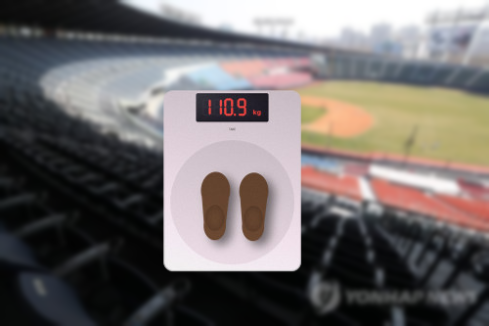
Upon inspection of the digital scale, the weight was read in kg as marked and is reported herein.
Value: 110.9 kg
